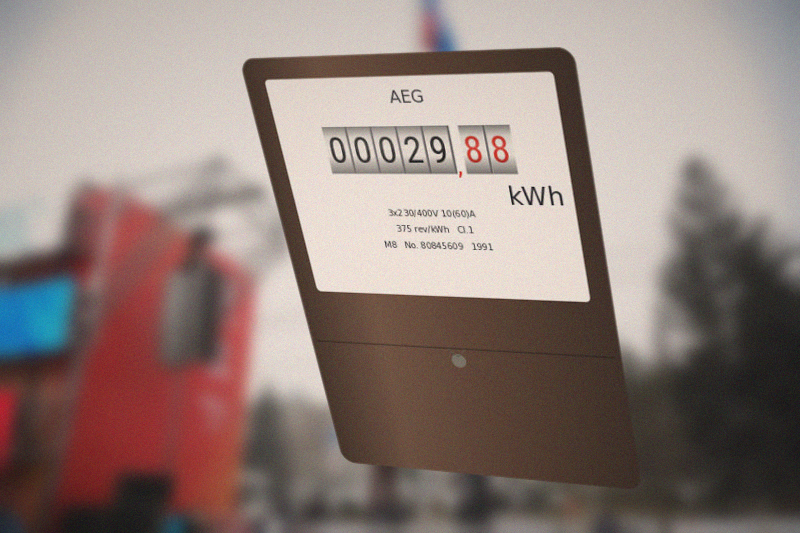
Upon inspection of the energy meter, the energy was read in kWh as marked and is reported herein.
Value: 29.88 kWh
